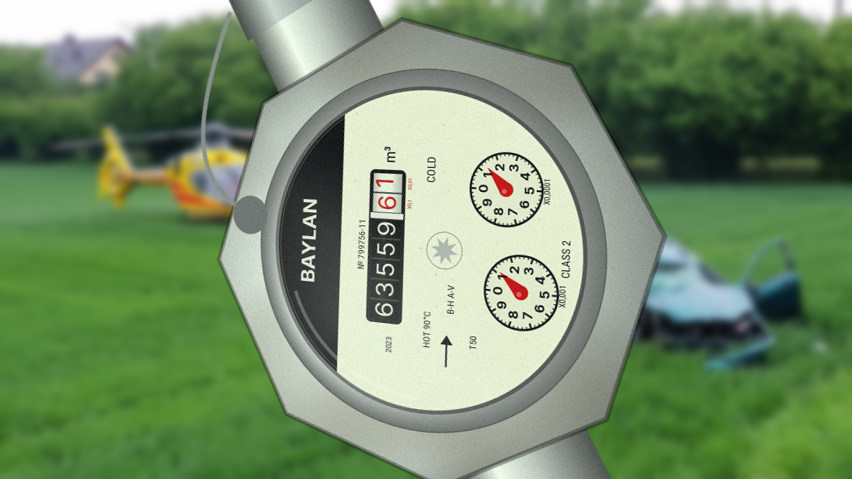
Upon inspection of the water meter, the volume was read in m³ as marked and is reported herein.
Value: 63559.6111 m³
